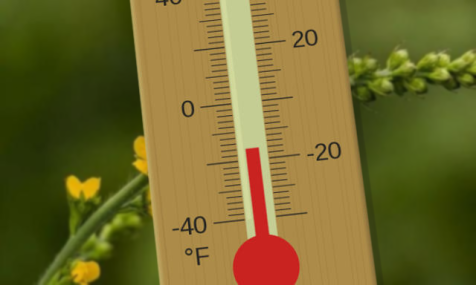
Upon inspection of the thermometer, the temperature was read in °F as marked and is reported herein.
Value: -16 °F
